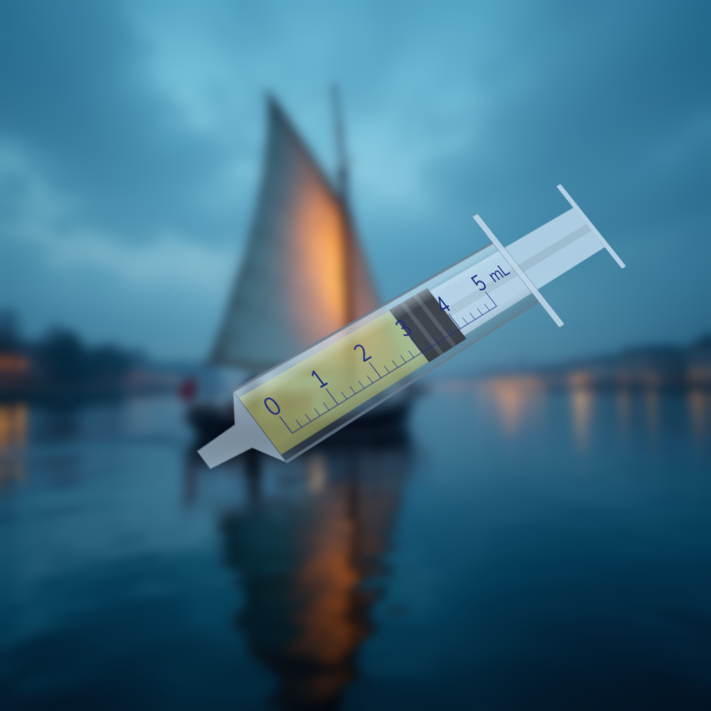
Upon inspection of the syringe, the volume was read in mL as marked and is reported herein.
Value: 3 mL
